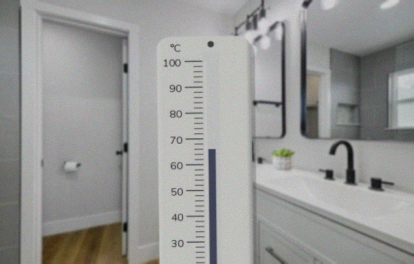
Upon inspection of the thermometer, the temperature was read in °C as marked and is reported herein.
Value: 66 °C
